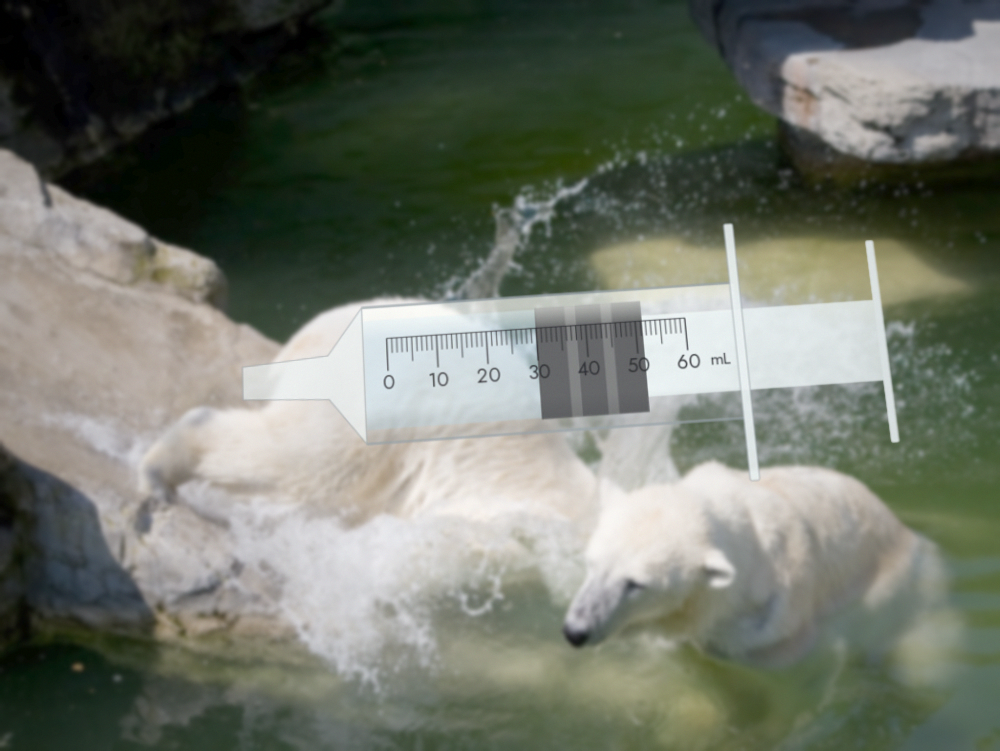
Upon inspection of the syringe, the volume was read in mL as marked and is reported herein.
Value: 30 mL
